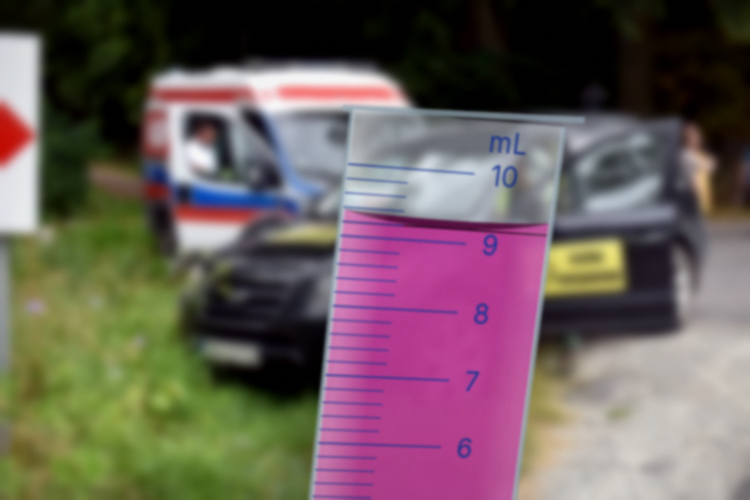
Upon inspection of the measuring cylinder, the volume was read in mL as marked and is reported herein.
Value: 9.2 mL
